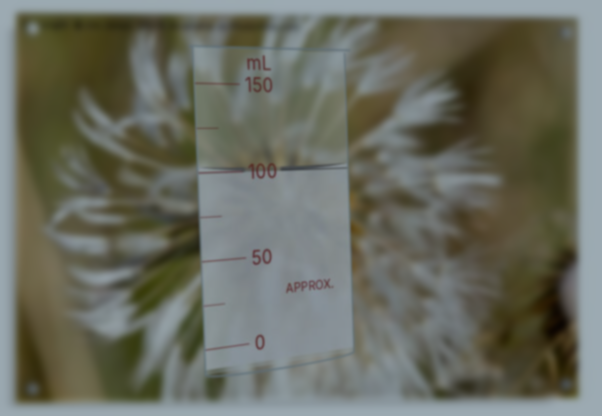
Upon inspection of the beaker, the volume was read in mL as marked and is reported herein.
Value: 100 mL
